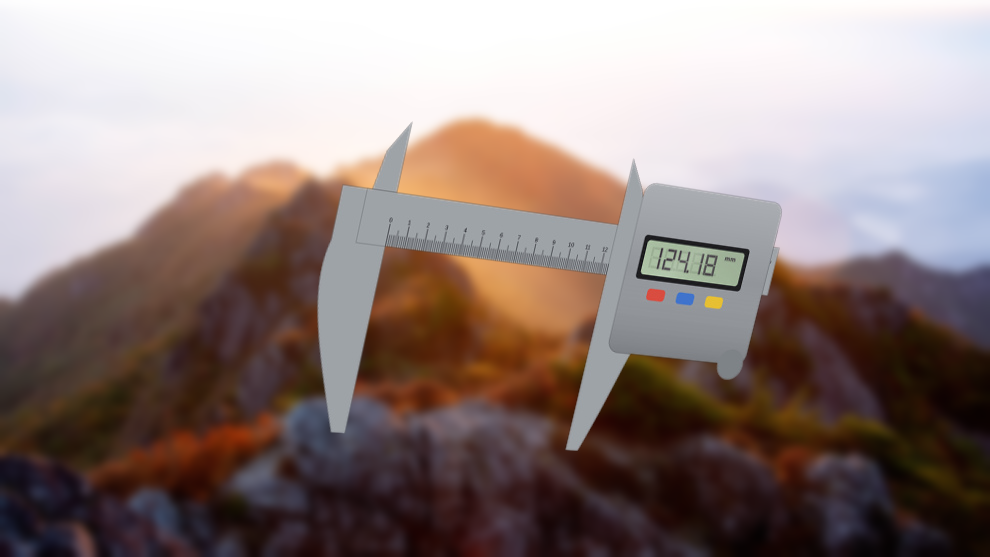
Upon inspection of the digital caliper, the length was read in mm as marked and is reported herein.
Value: 124.18 mm
